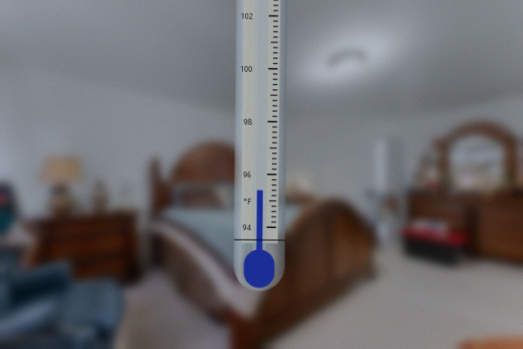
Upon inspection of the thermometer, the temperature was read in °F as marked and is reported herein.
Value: 95.4 °F
